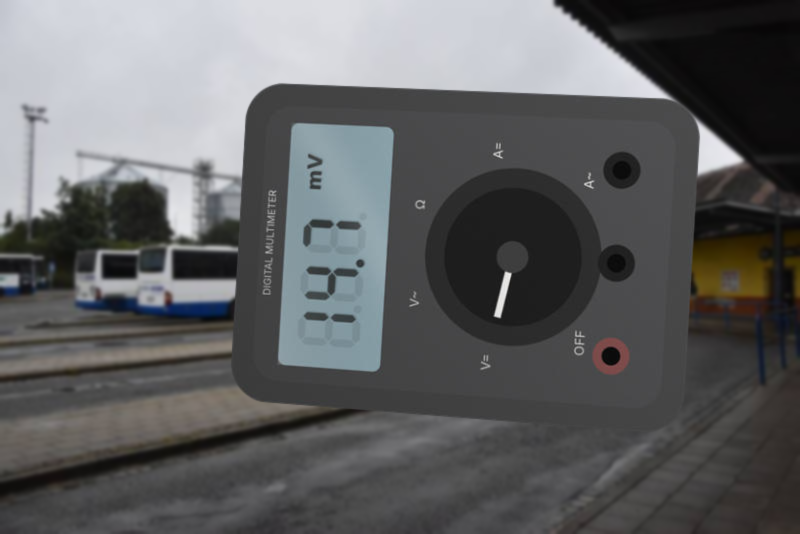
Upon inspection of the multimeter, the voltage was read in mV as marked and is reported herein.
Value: 14.7 mV
